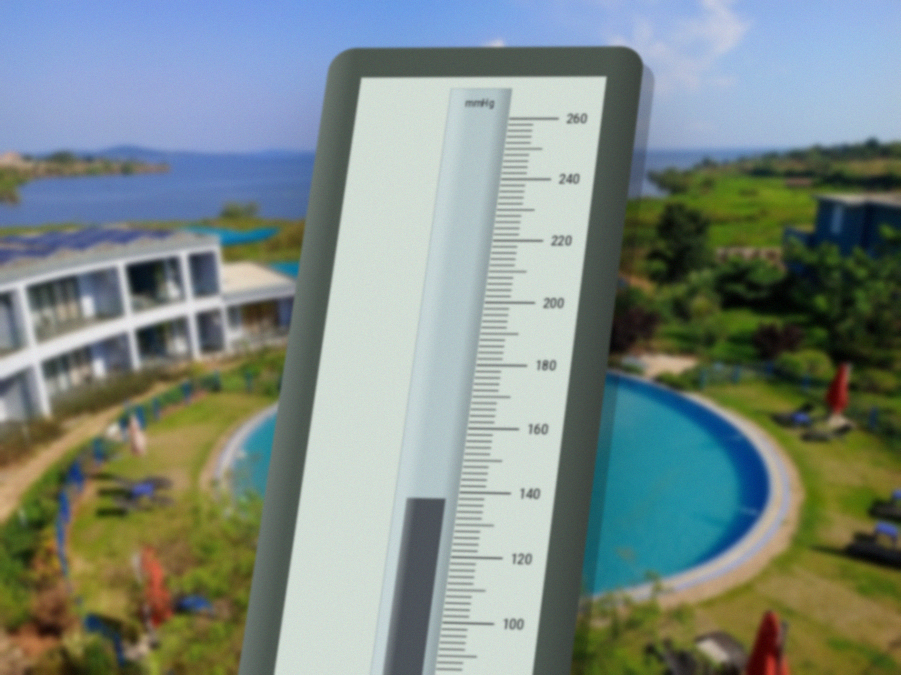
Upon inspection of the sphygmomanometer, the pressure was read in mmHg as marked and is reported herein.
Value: 138 mmHg
